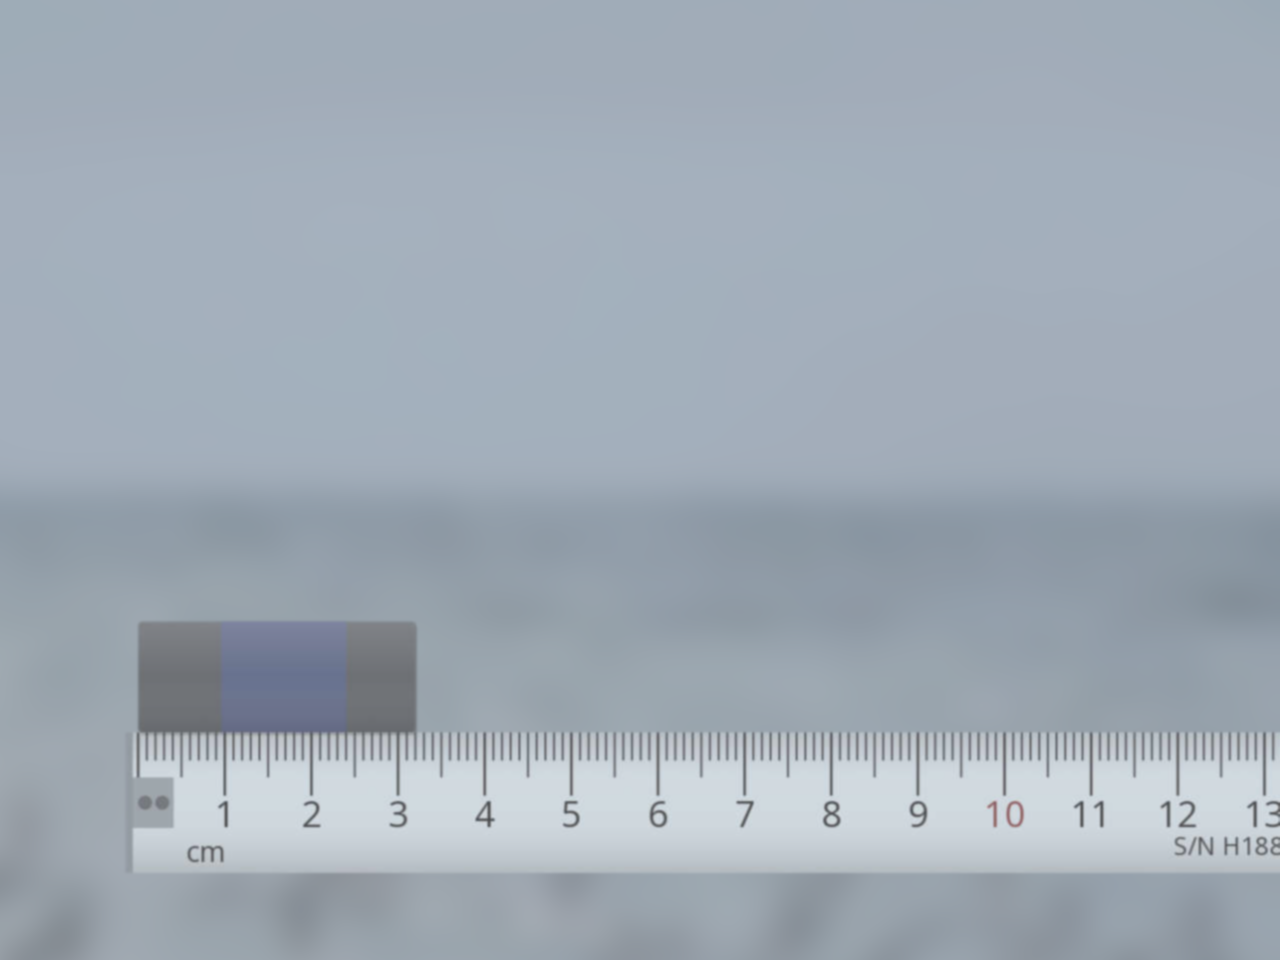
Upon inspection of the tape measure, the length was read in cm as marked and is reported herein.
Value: 3.2 cm
